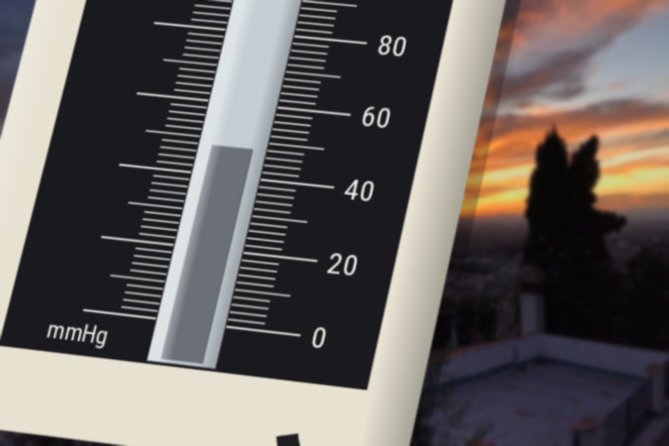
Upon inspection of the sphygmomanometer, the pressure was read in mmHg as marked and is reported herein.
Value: 48 mmHg
